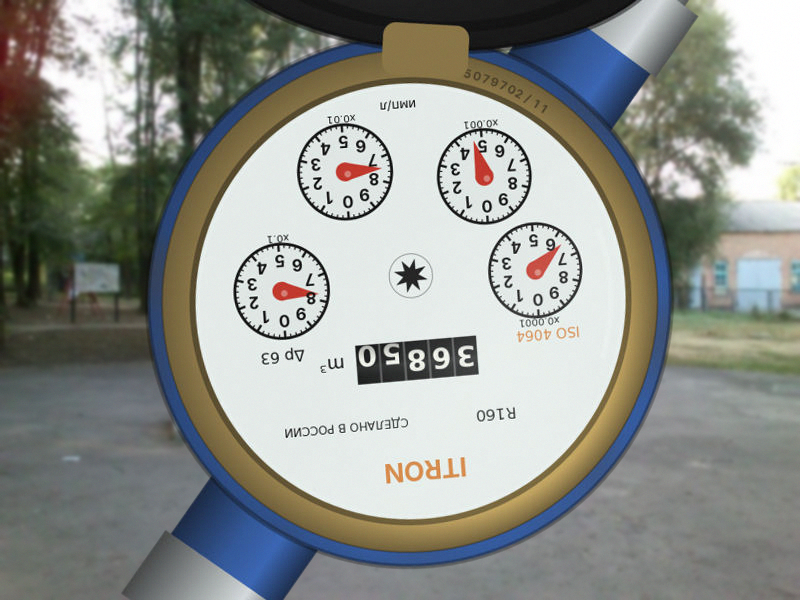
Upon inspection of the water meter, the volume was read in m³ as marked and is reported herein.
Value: 36849.7746 m³
